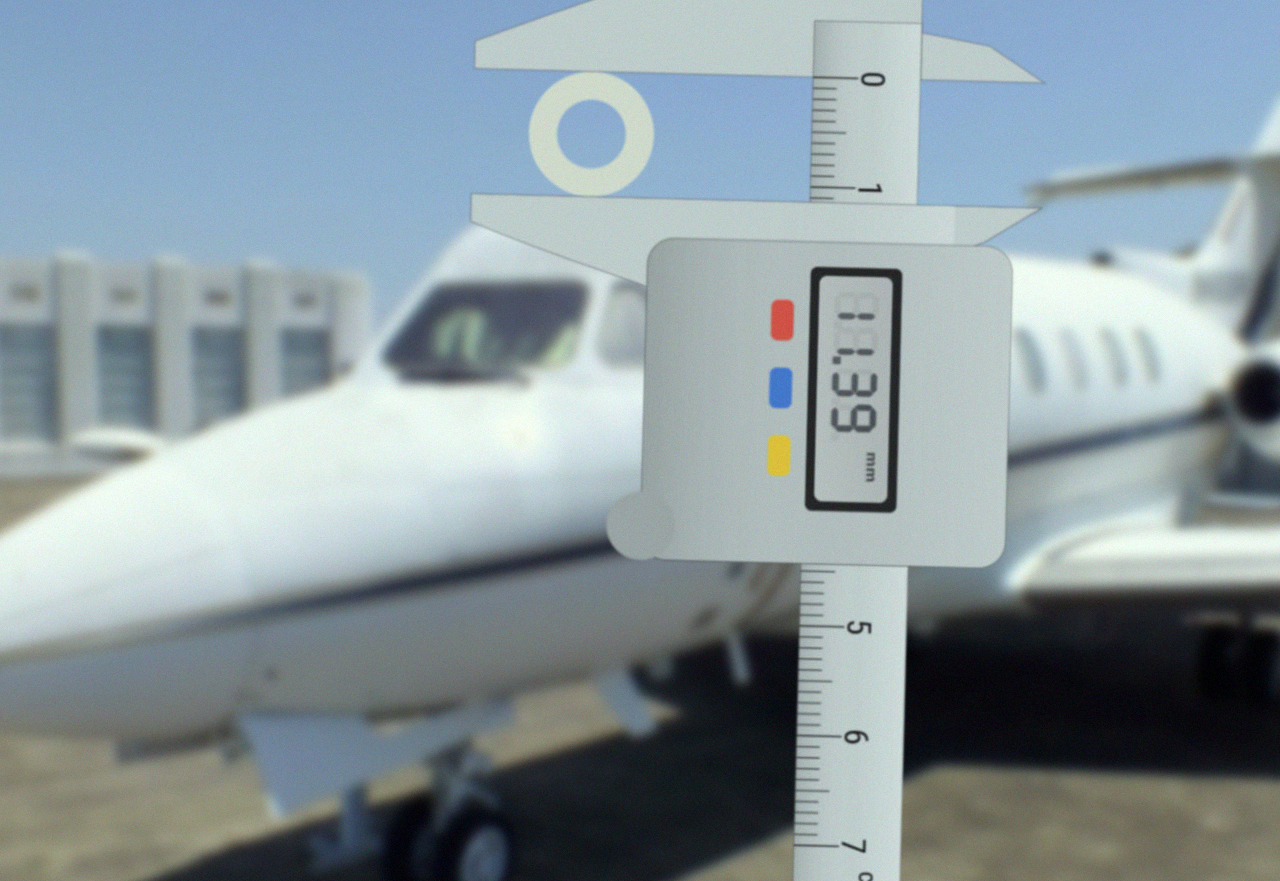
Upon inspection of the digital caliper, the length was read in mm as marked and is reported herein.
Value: 11.39 mm
